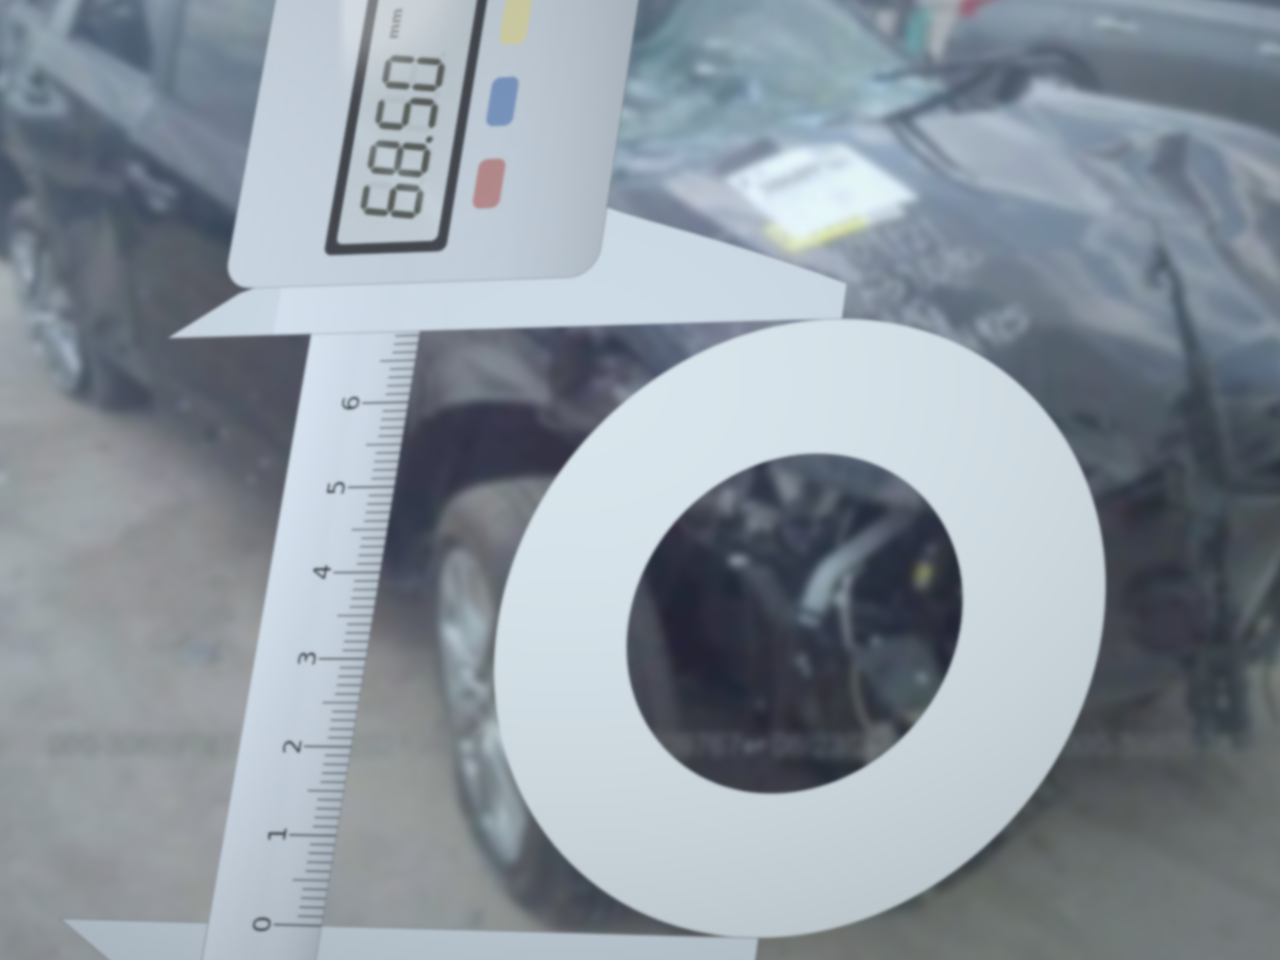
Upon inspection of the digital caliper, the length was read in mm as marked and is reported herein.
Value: 68.50 mm
